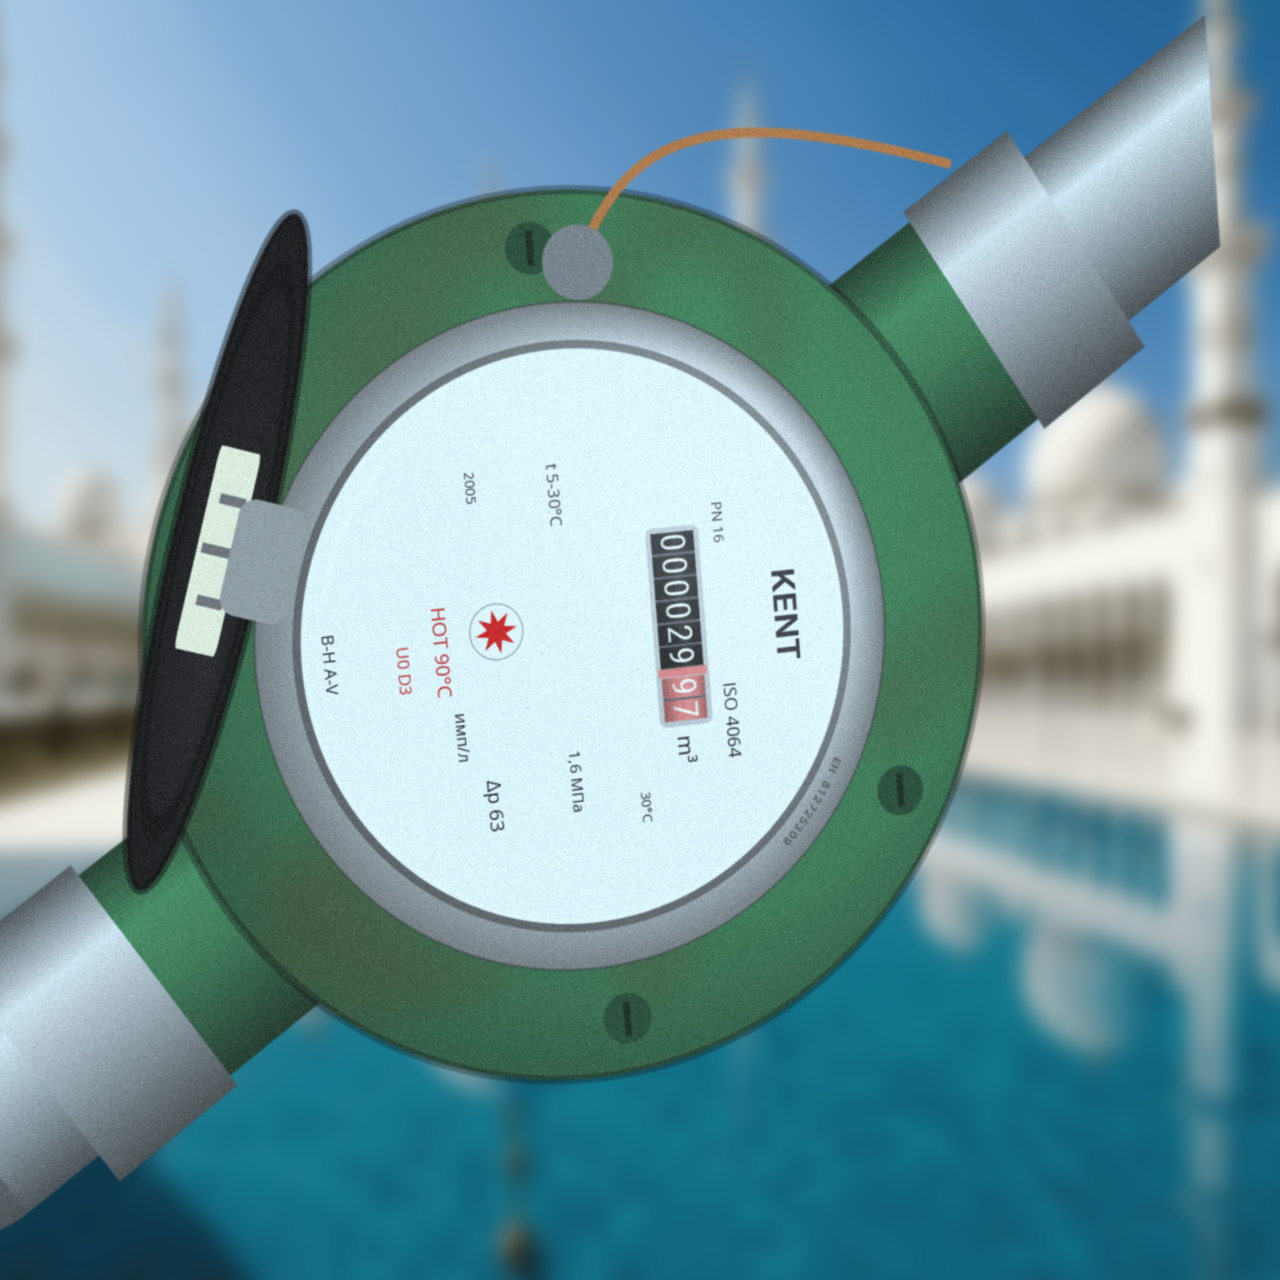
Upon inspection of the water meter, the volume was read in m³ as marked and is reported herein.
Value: 29.97 m³
